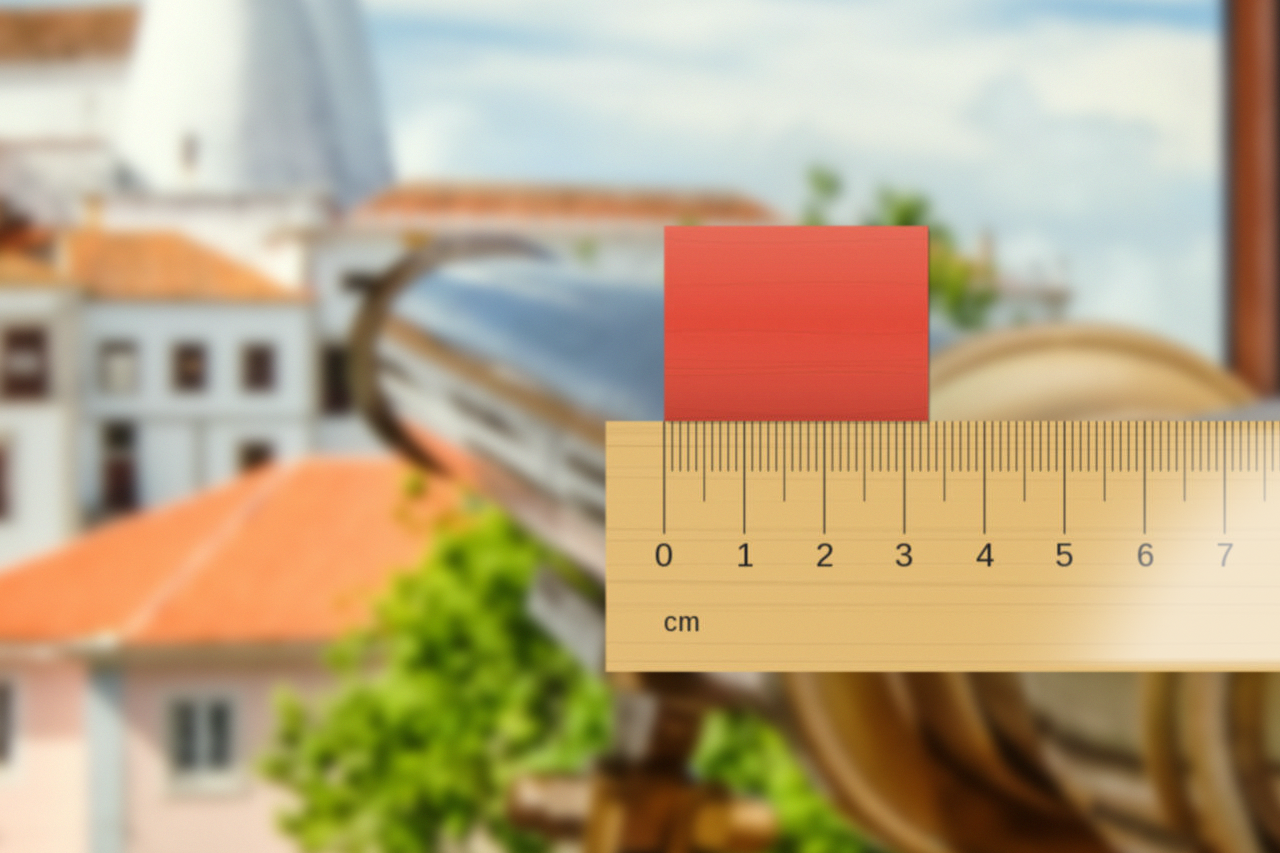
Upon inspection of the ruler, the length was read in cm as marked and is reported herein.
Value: 3.3 cm
